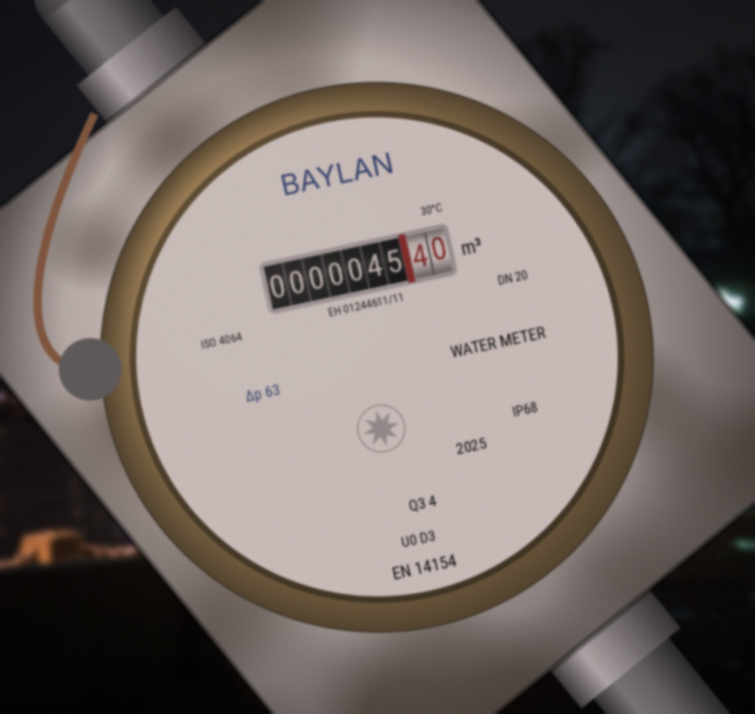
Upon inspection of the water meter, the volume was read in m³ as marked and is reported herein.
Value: 45.40 m³
